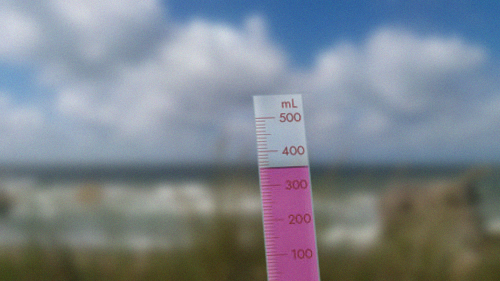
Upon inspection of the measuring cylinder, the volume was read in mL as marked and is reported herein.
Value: 350 mL
